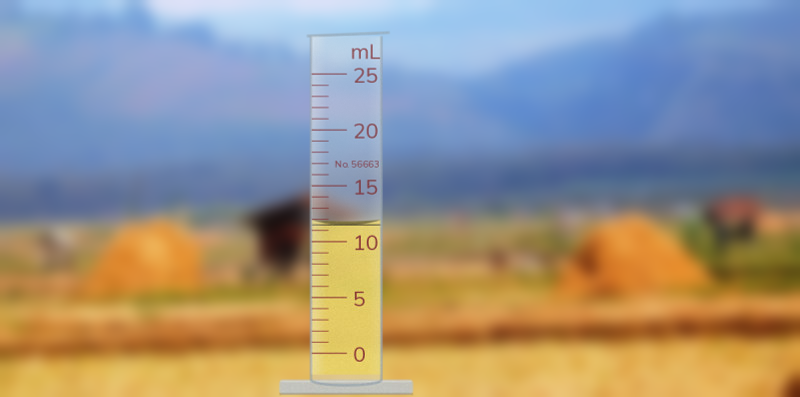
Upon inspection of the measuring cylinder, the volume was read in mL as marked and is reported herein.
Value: 11.5 mL
